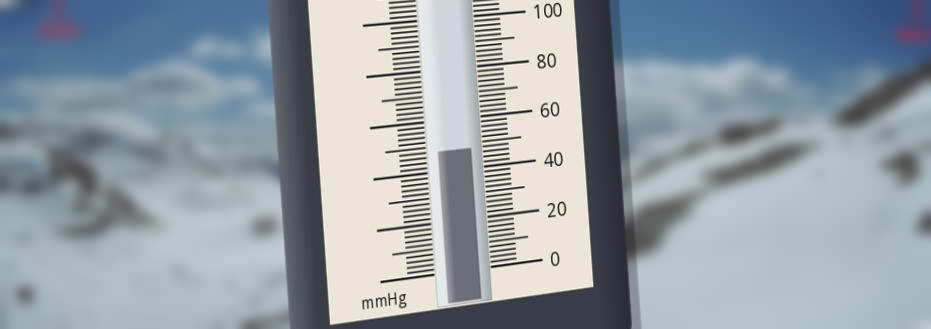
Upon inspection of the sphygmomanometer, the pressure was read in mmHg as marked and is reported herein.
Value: 48 mmHg
